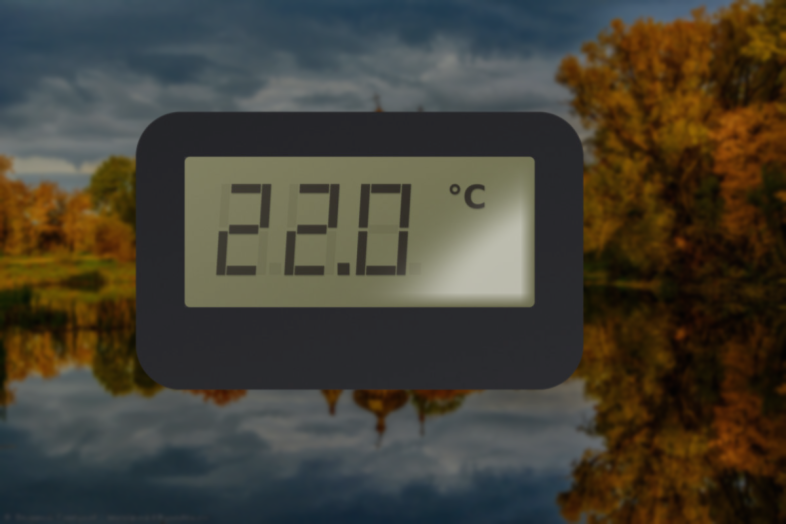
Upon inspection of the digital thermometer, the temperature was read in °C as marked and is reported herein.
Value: 22.0 °C
